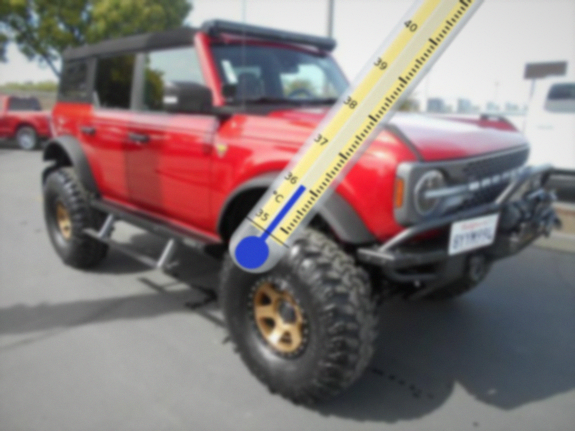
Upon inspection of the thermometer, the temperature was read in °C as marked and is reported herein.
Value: 36 °C
